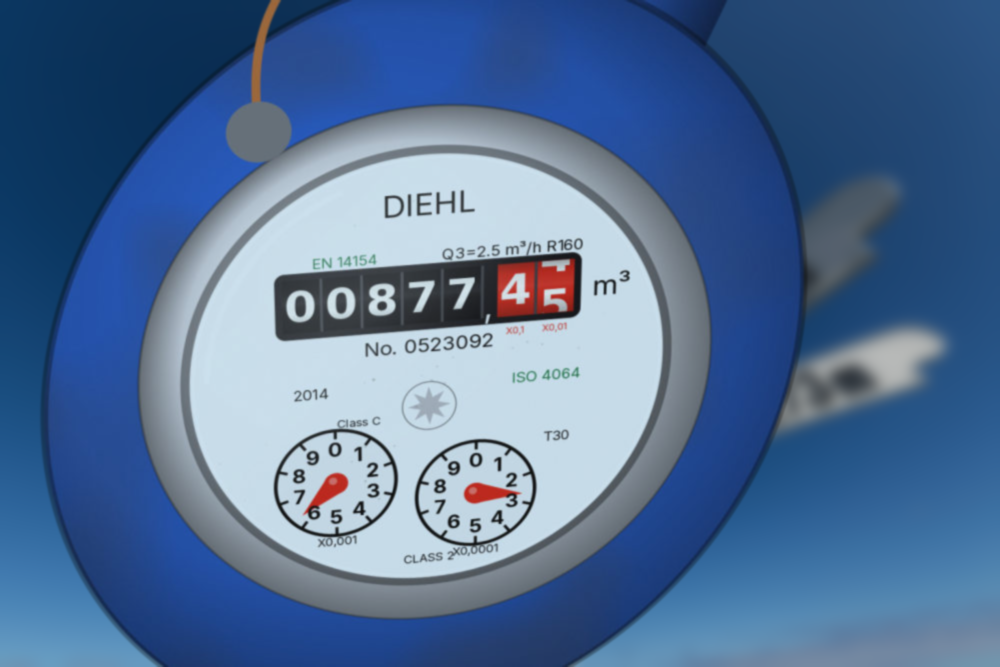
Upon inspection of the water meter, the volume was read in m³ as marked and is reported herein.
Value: 877.4462 m³
